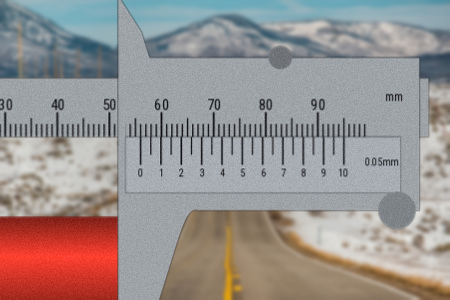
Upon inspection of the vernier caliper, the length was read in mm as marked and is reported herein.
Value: 56.0 mm
